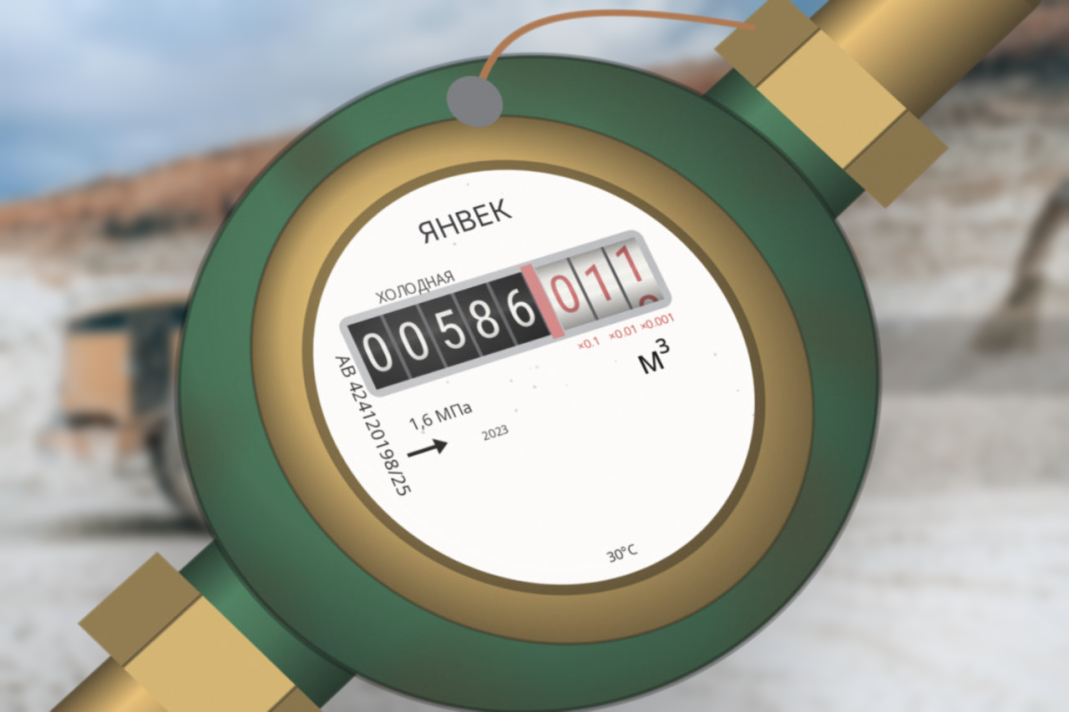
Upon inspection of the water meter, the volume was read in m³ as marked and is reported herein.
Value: 586.011 m³
